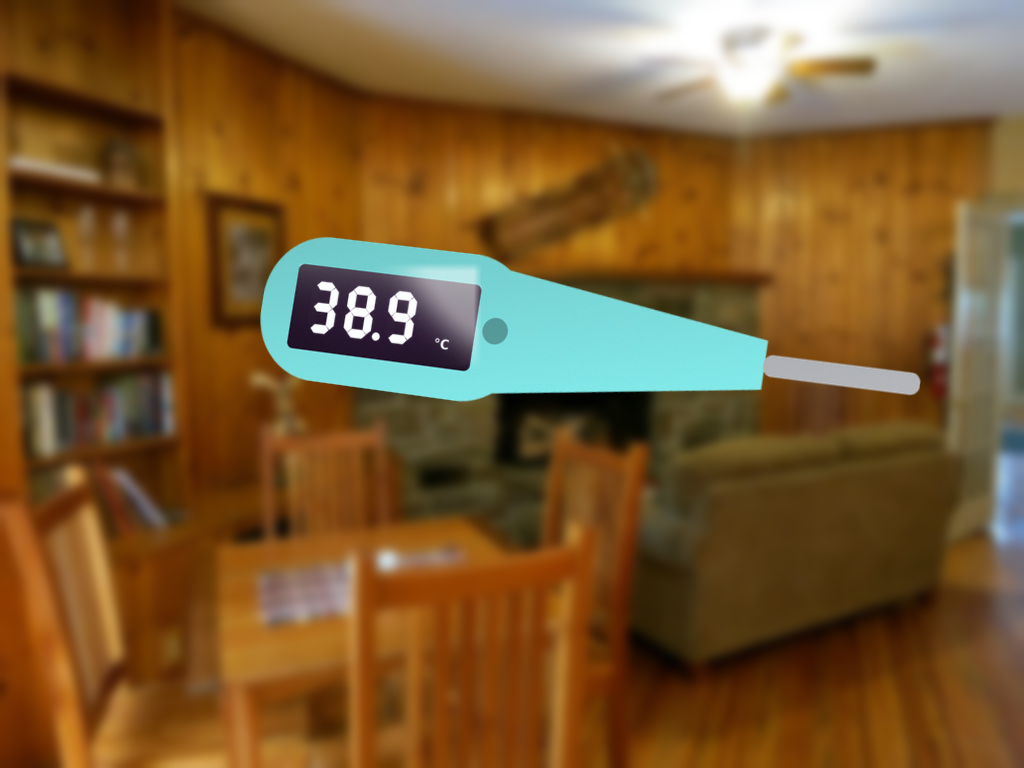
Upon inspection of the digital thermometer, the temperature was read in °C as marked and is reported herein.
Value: 38.9 °C
